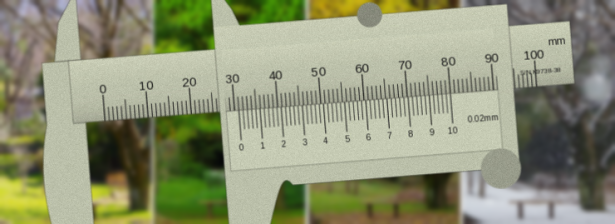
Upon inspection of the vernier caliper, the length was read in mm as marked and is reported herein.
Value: 31.0 mm
